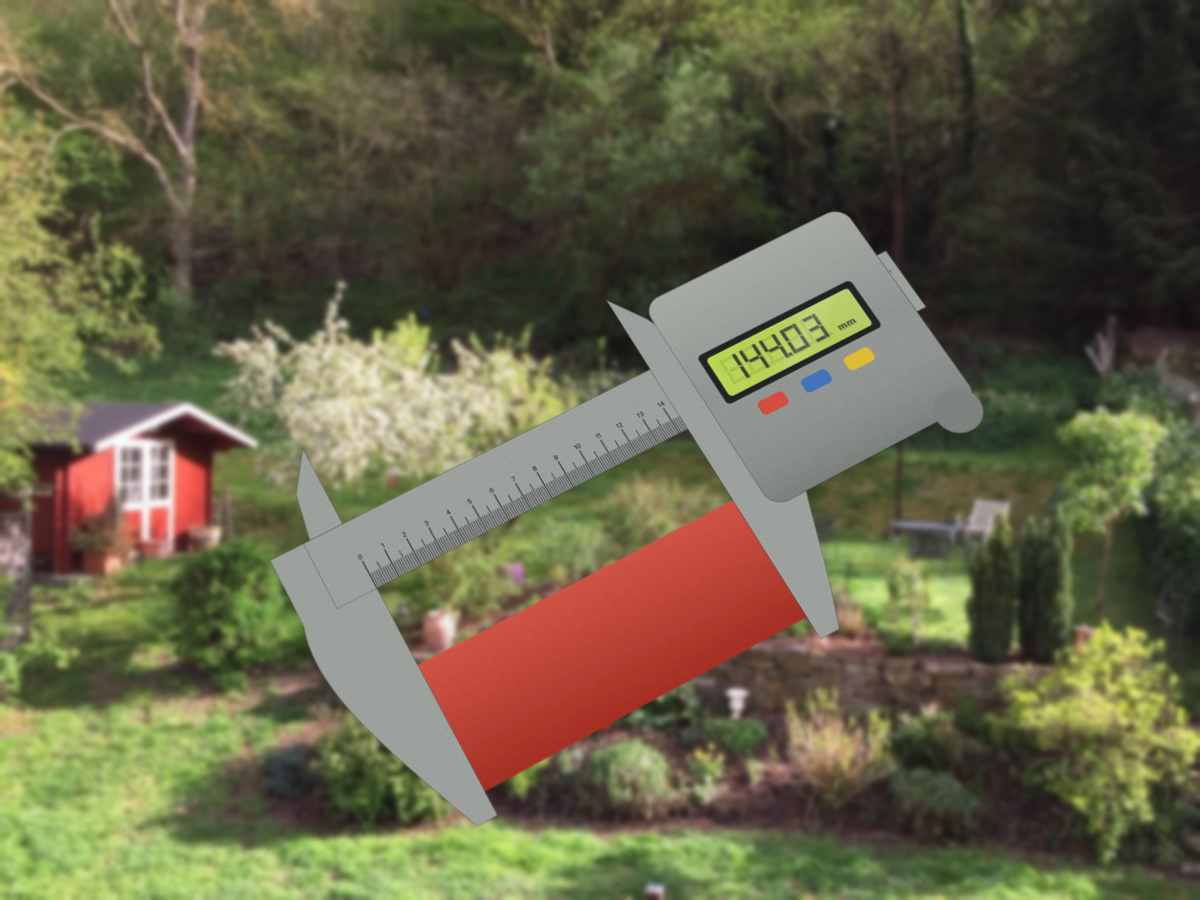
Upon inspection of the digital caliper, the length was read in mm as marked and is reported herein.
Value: 144.03 mm
